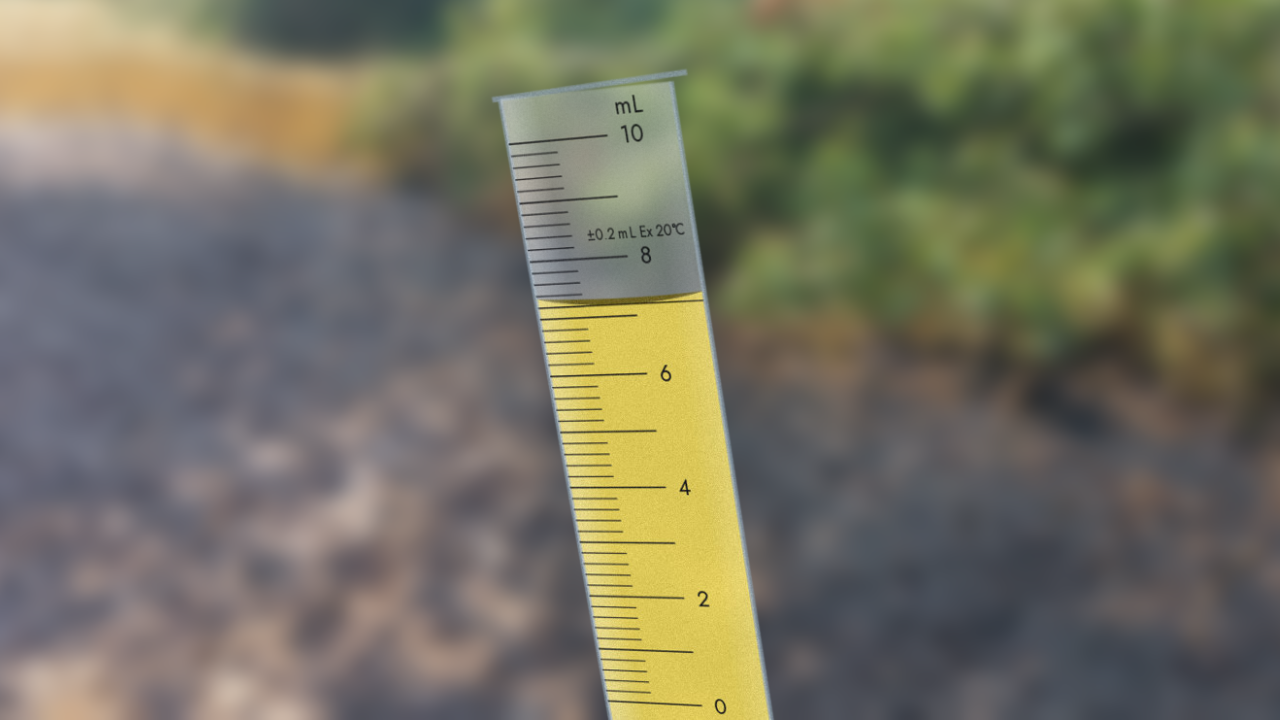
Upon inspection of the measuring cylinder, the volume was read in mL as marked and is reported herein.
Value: 7.2 mL
